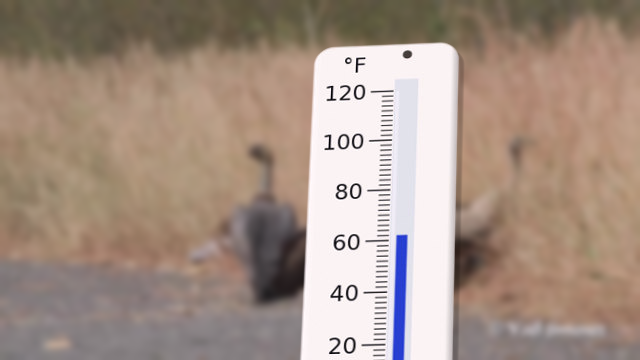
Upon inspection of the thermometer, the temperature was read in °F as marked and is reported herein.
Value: 62 °F
